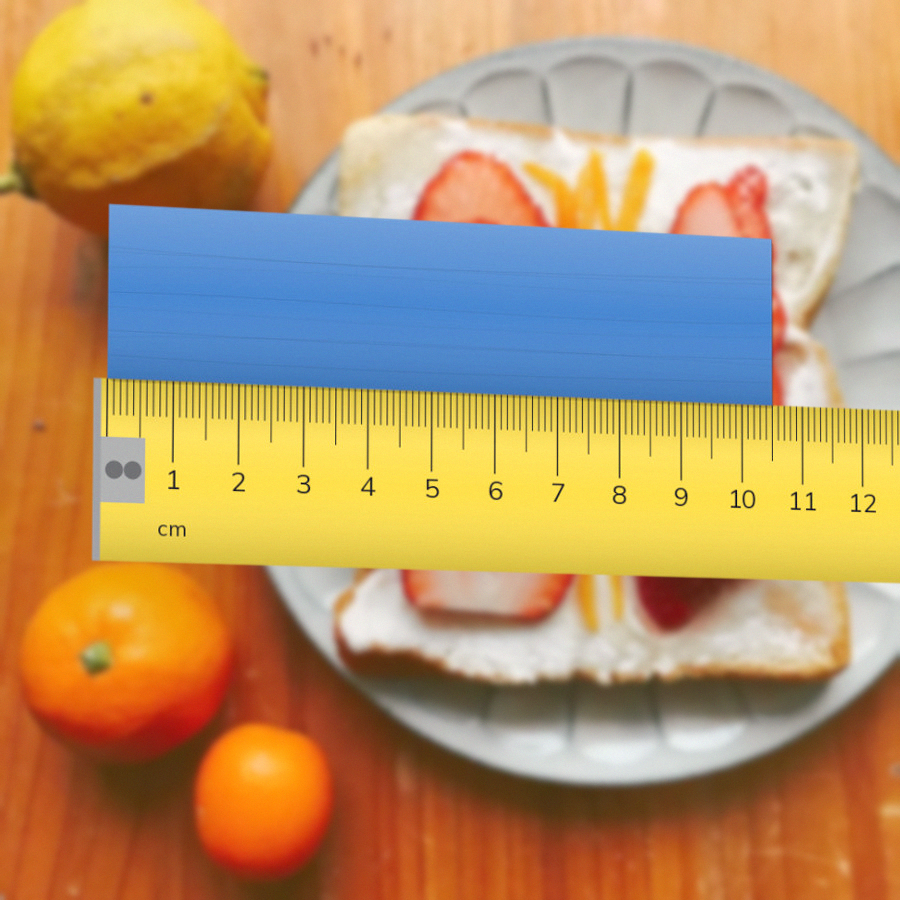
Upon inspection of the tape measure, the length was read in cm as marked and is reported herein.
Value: 10.5 cm
